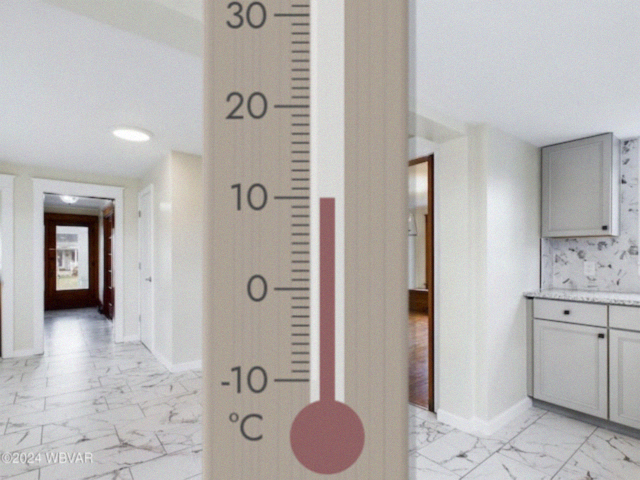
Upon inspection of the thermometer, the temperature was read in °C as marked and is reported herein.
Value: 10 °C
